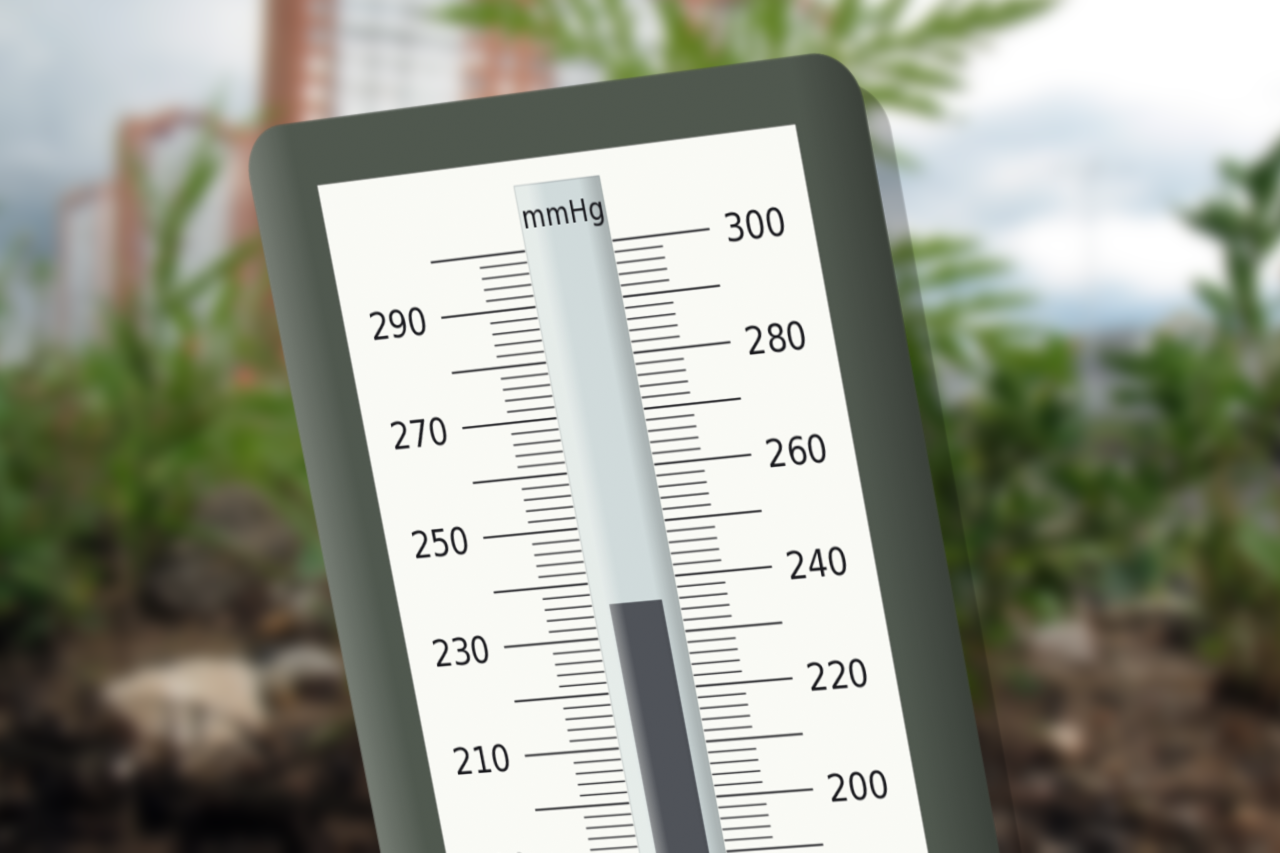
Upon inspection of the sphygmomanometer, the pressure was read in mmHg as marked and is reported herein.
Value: 236 mmHg
